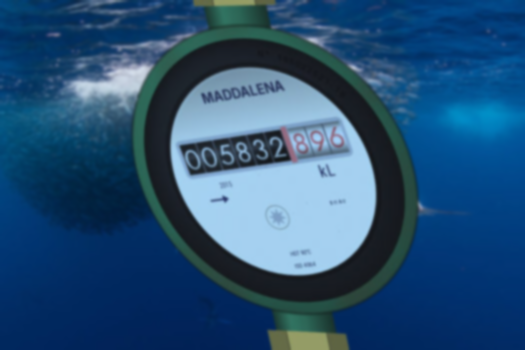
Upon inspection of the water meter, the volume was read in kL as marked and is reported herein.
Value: 5832.896 kL
